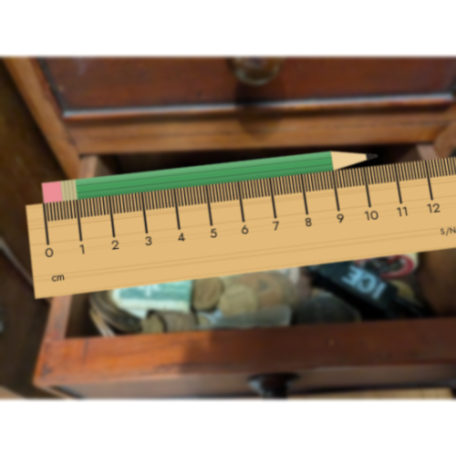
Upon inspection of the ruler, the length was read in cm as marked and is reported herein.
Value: 10.5 cm
